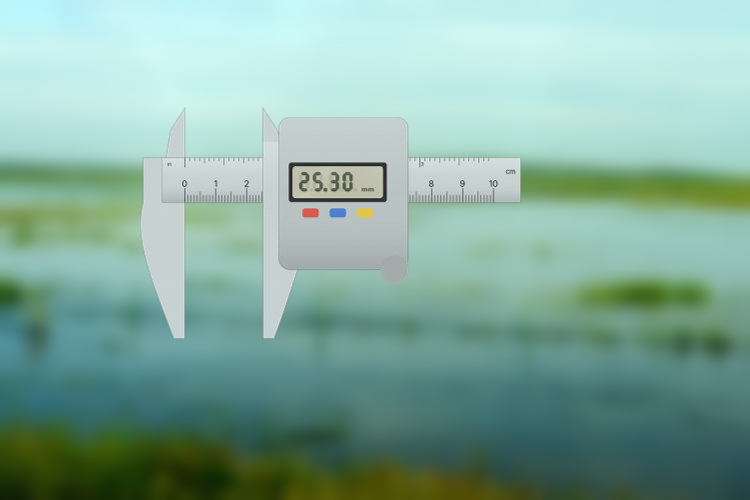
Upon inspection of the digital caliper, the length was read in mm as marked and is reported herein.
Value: 25.30 mm
